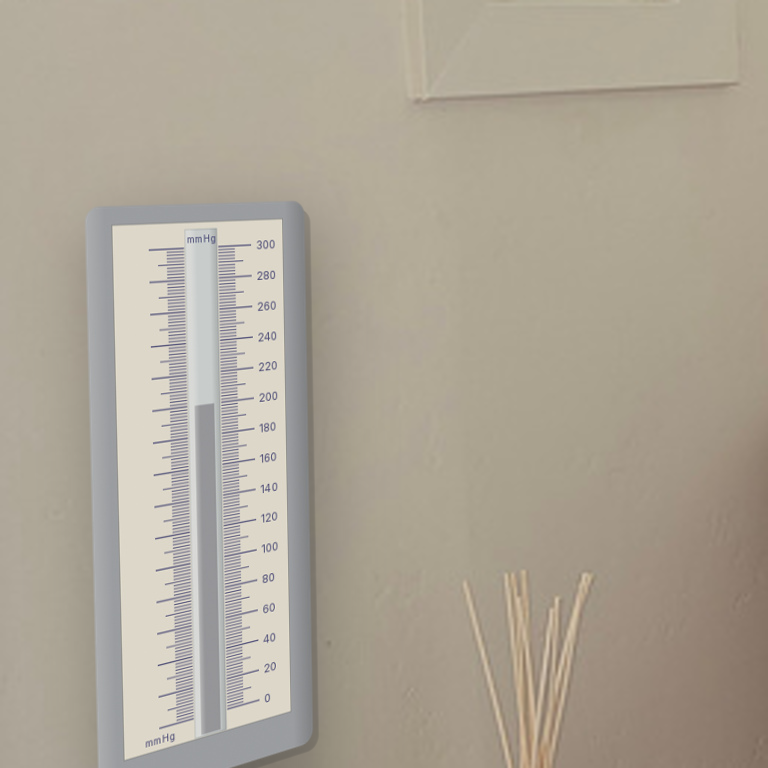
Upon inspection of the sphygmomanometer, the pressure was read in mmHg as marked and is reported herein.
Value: 200 mmHg
